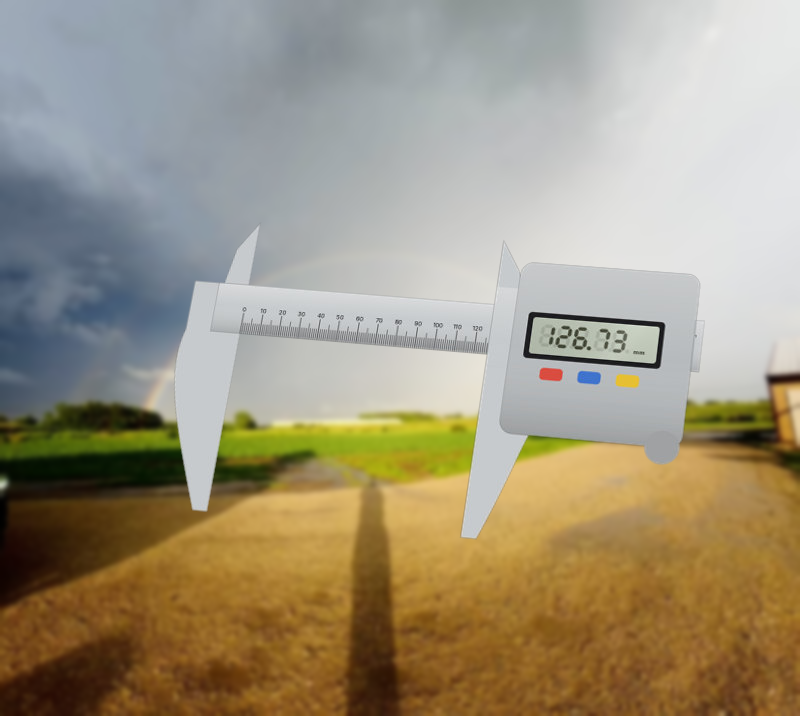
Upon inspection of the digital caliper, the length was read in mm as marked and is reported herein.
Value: 126.73 mm
